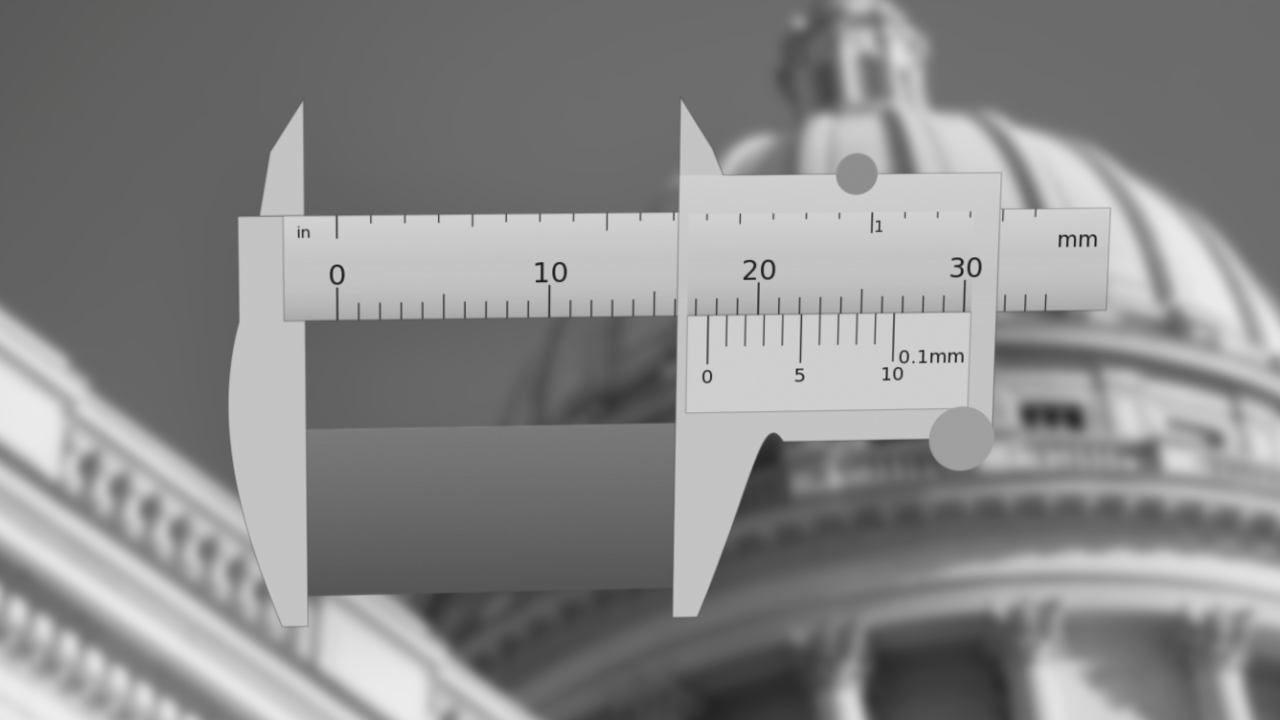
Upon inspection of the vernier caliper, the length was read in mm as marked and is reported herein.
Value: 17.6 mm
